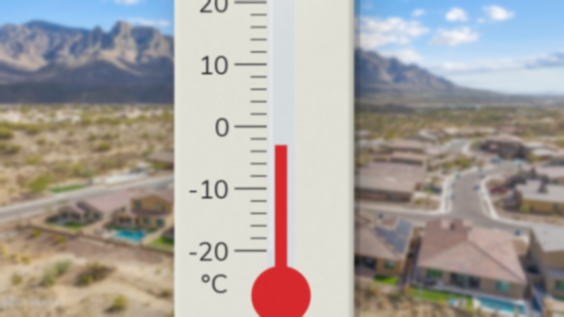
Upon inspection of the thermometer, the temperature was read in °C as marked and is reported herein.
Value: -3 °C
